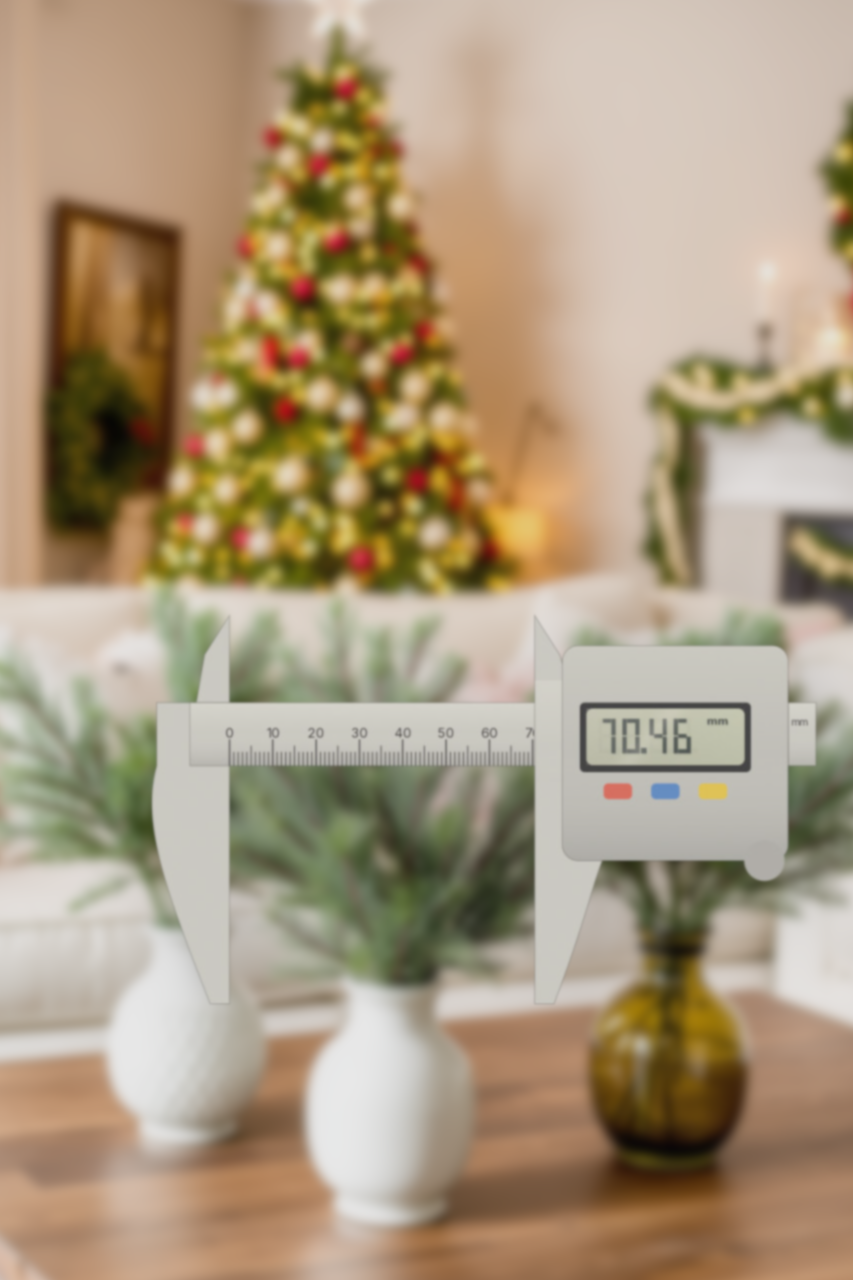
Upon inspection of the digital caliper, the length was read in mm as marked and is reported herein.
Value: 70.46 mm
